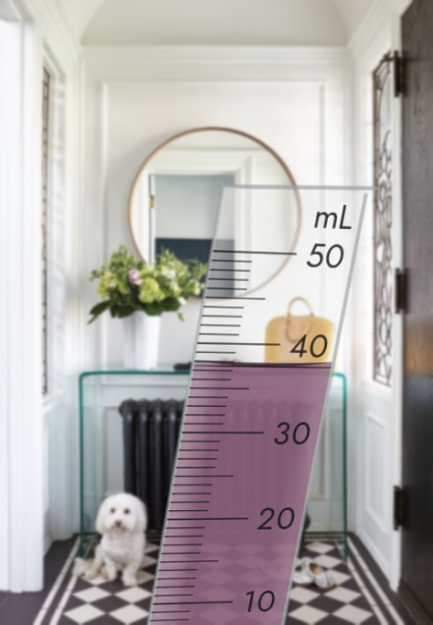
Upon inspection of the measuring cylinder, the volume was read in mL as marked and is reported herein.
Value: 37.5 mL
